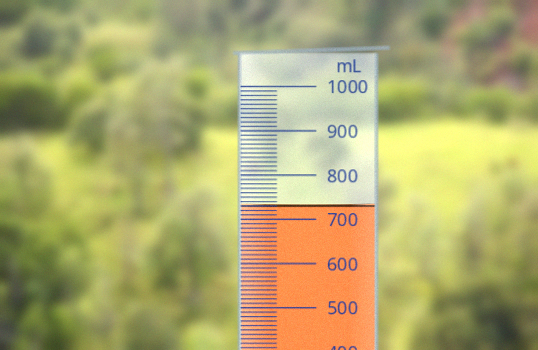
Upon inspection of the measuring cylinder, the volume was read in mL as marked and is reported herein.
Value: 730 mL
